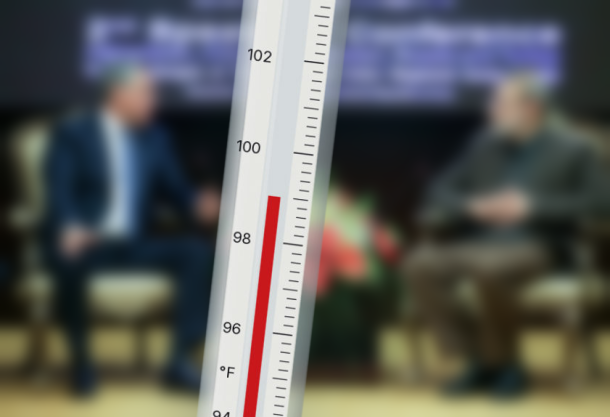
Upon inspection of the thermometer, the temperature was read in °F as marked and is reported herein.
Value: 99 °F
